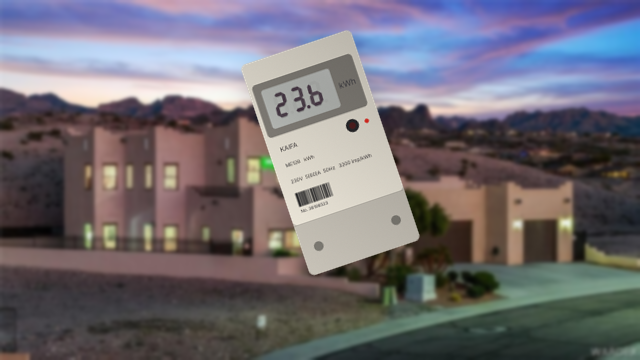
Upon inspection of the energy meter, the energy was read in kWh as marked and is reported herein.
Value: 23.6 kWh
